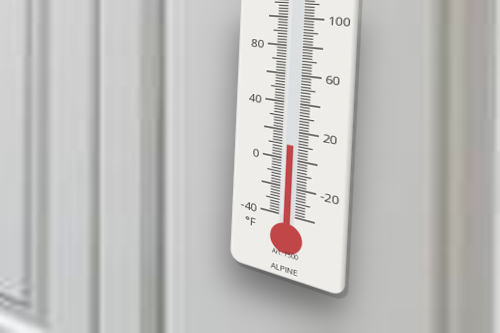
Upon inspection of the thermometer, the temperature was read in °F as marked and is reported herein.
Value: 10 °F
